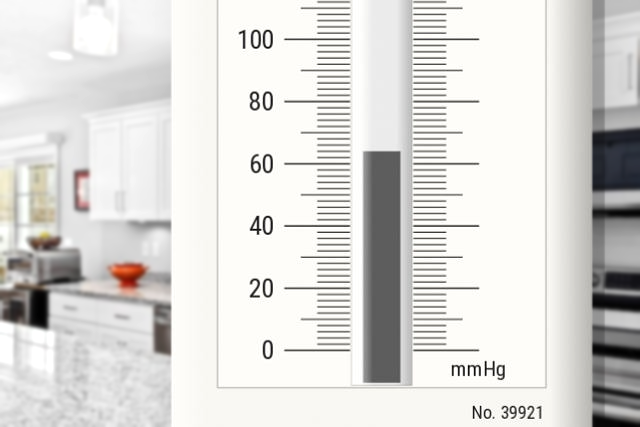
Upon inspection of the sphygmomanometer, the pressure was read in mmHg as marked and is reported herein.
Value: 64 mmHg
